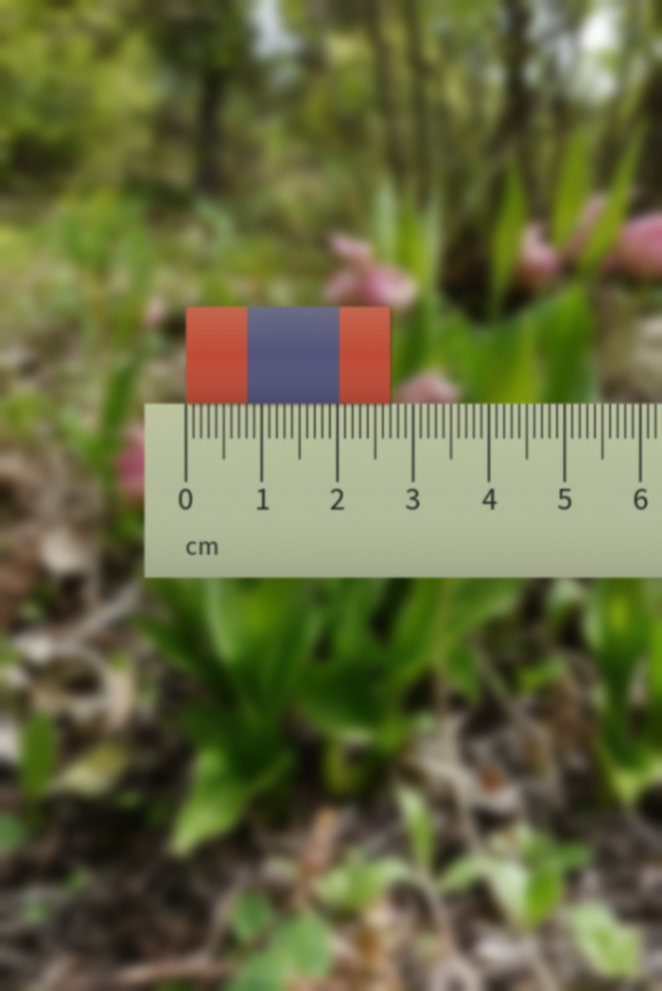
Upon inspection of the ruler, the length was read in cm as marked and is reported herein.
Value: 2.7 cm
